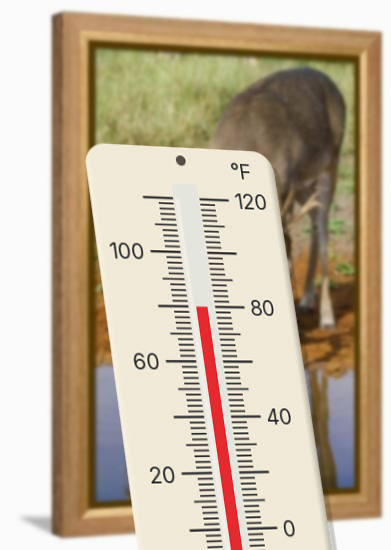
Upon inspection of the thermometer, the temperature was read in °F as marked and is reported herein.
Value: 80 °F
